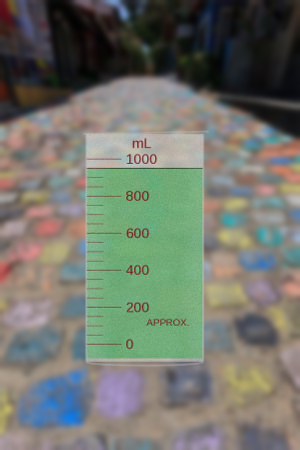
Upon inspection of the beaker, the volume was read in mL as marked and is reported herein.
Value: 950 mL
